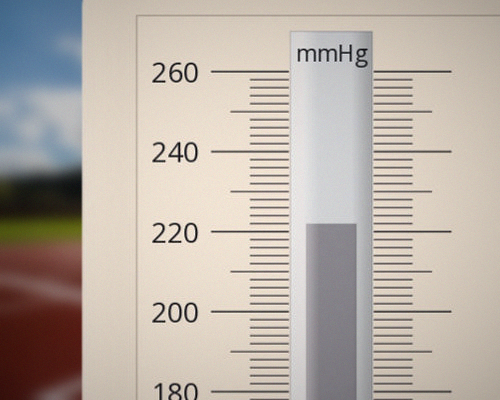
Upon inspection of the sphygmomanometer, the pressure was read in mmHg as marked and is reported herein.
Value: 222 mmHg
